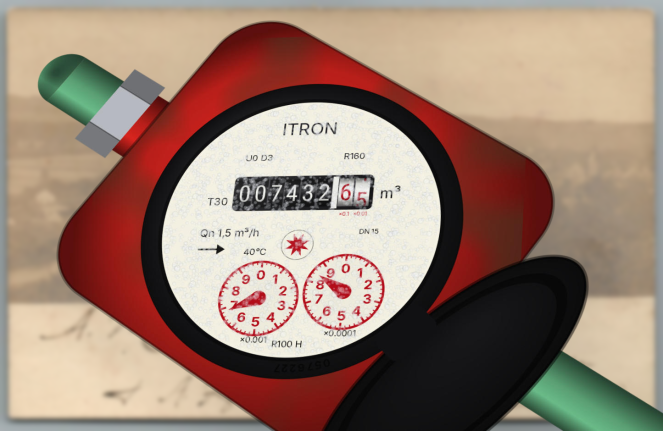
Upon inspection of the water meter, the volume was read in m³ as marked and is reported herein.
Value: 7432.6468 m³
